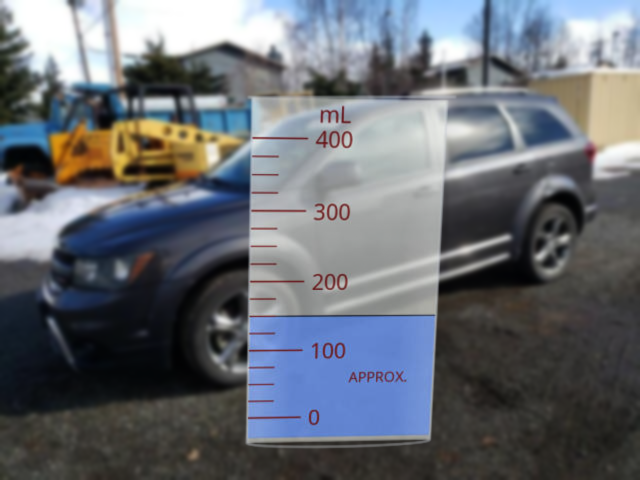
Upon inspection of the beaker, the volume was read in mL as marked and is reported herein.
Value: 150 mL
